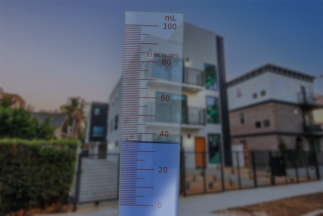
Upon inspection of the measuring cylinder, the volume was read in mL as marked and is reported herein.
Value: 35 mL
